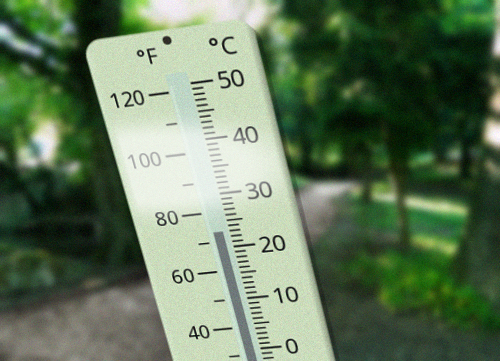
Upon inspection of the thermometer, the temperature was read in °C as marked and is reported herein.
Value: 23 °C
